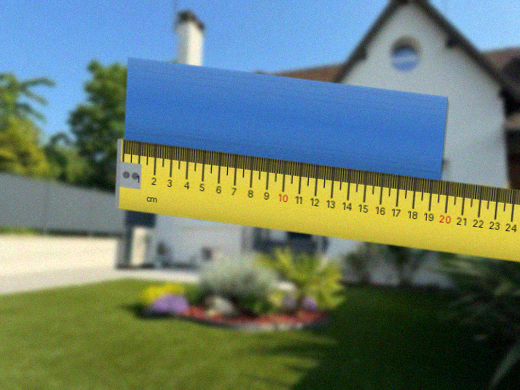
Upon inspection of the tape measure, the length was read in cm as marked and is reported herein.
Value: 19.5 cm
